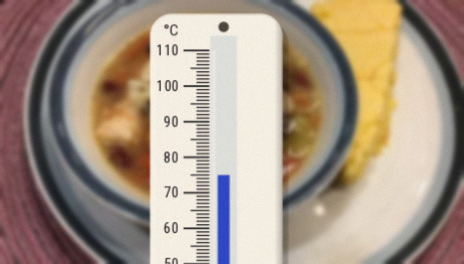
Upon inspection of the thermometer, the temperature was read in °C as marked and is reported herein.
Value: 75 °C
